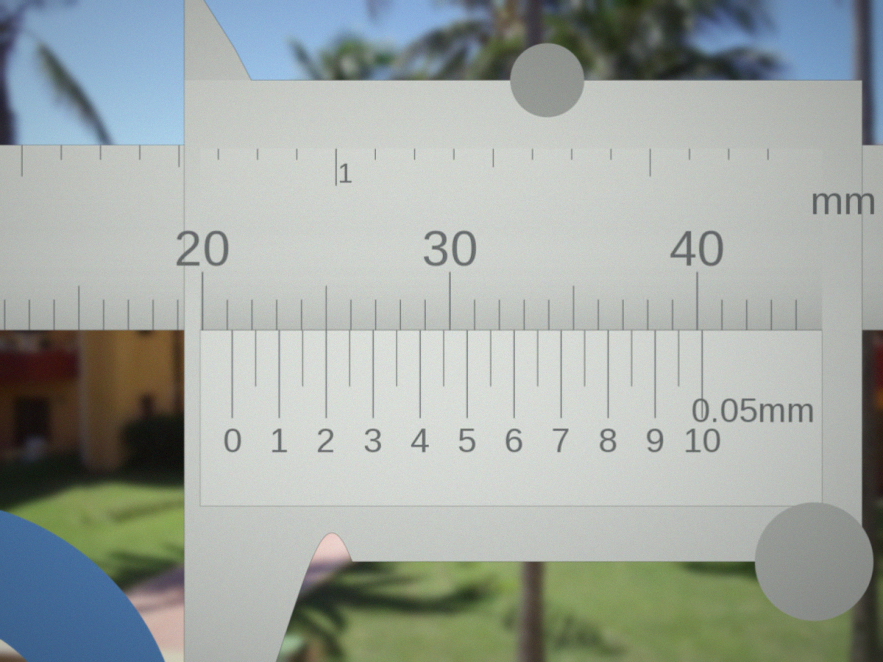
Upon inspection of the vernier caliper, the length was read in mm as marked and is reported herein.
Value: 21.20 mm
